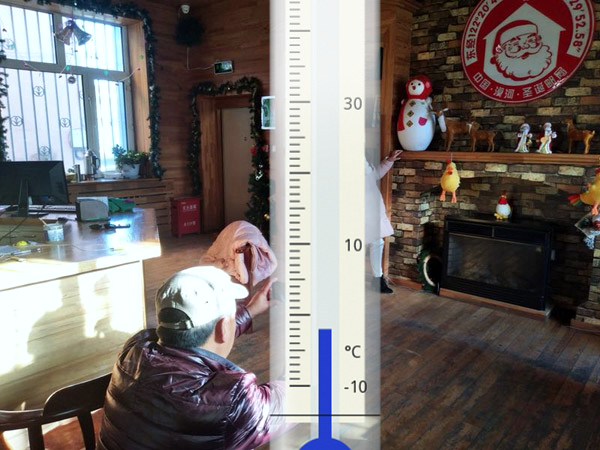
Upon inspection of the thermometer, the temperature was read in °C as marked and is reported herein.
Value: -2 °C
